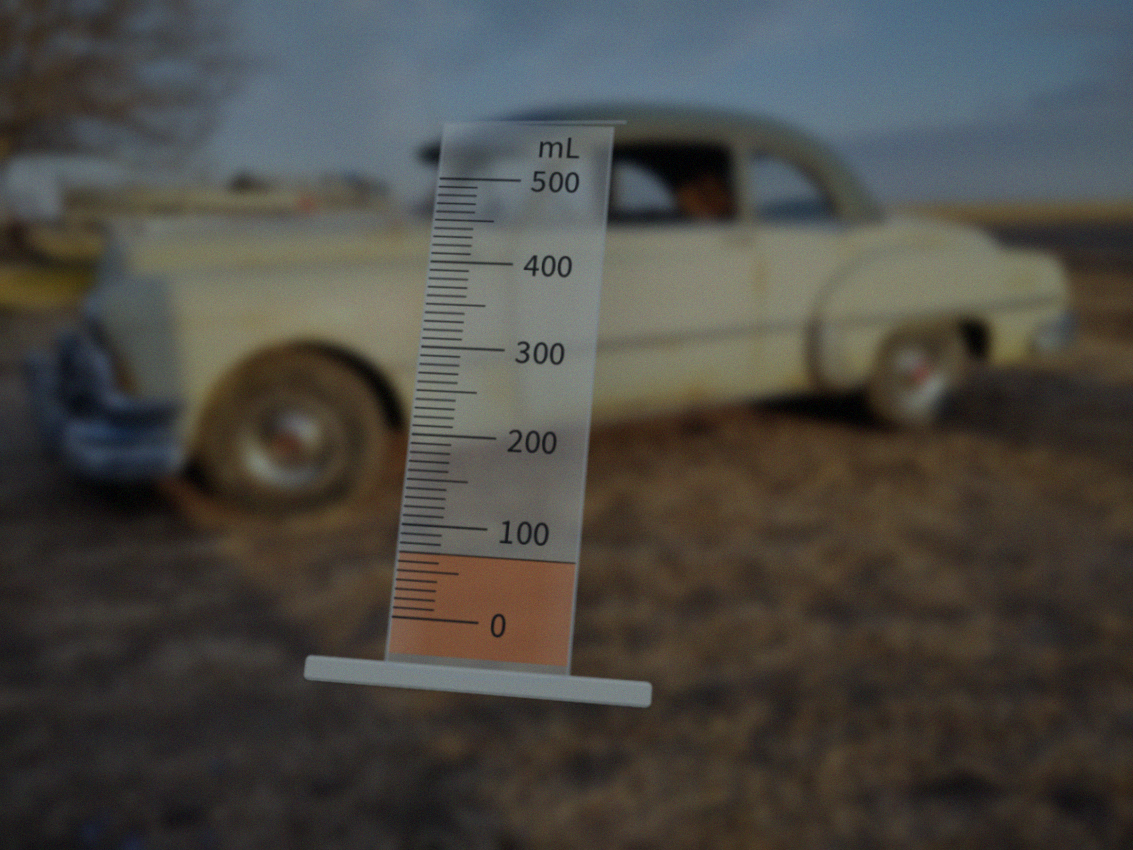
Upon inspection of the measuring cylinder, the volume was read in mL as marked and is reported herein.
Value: 70 mL
